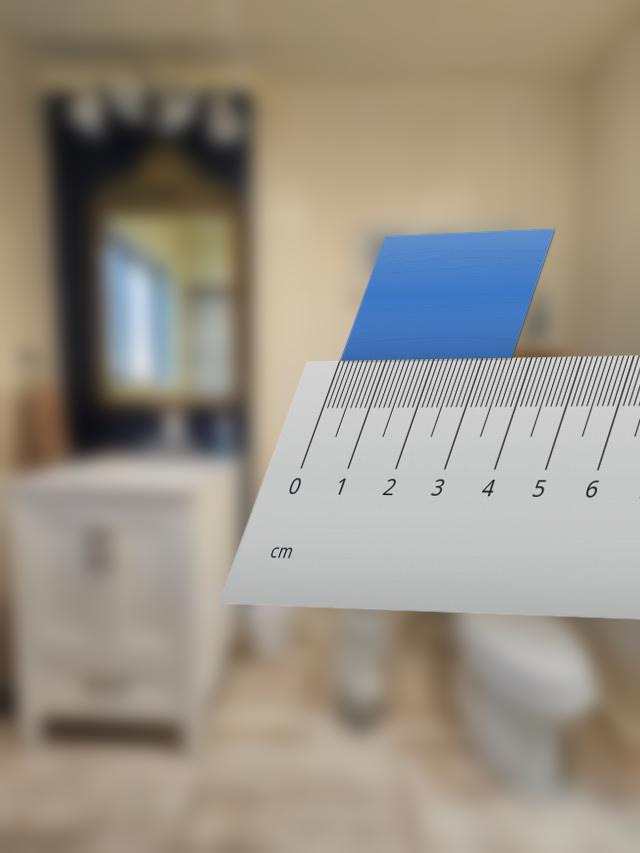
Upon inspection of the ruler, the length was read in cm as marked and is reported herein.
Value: 3.6 cm
